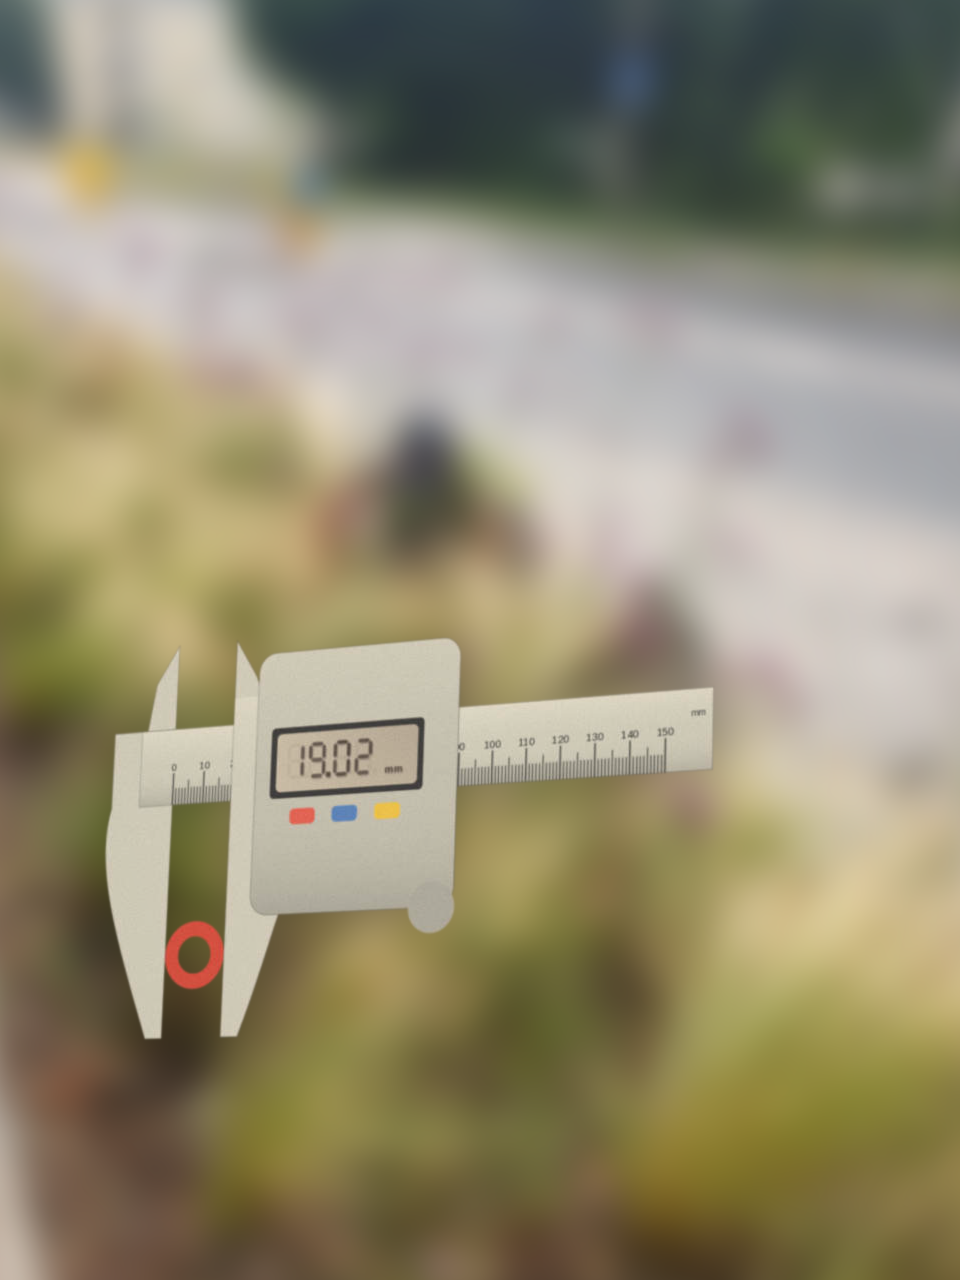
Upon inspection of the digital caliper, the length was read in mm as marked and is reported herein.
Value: 19.02 mm
